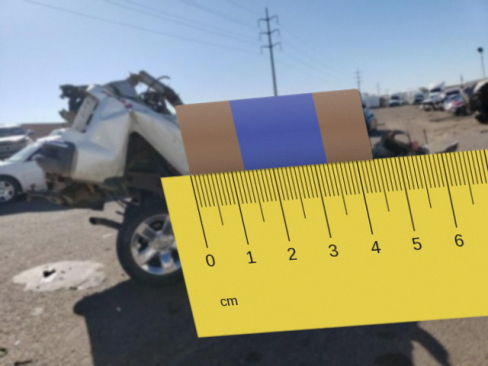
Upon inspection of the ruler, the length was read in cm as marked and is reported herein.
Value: 4.4 cm
